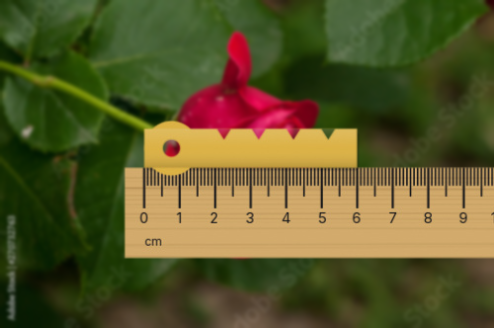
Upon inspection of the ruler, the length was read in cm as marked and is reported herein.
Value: 6 cm
